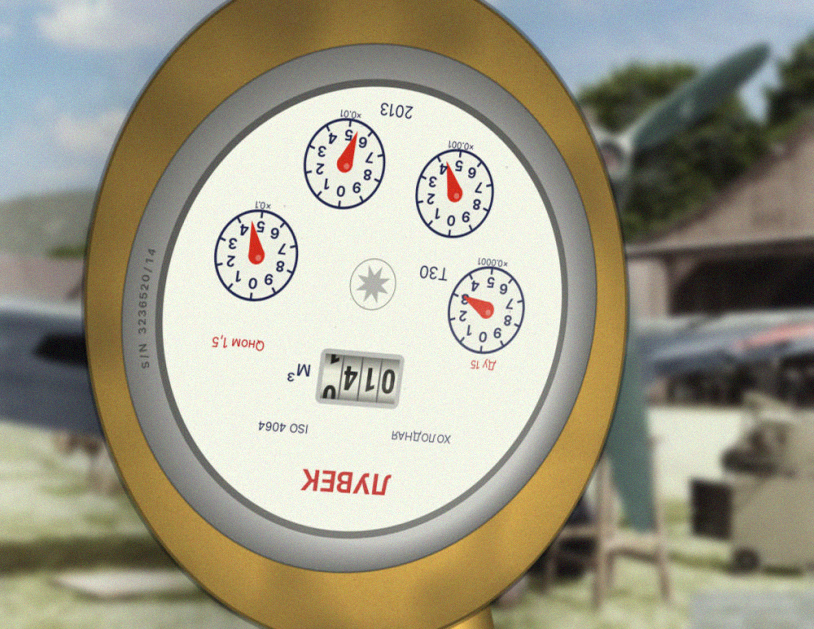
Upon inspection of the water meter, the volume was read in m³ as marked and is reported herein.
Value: 140.4543 m³
